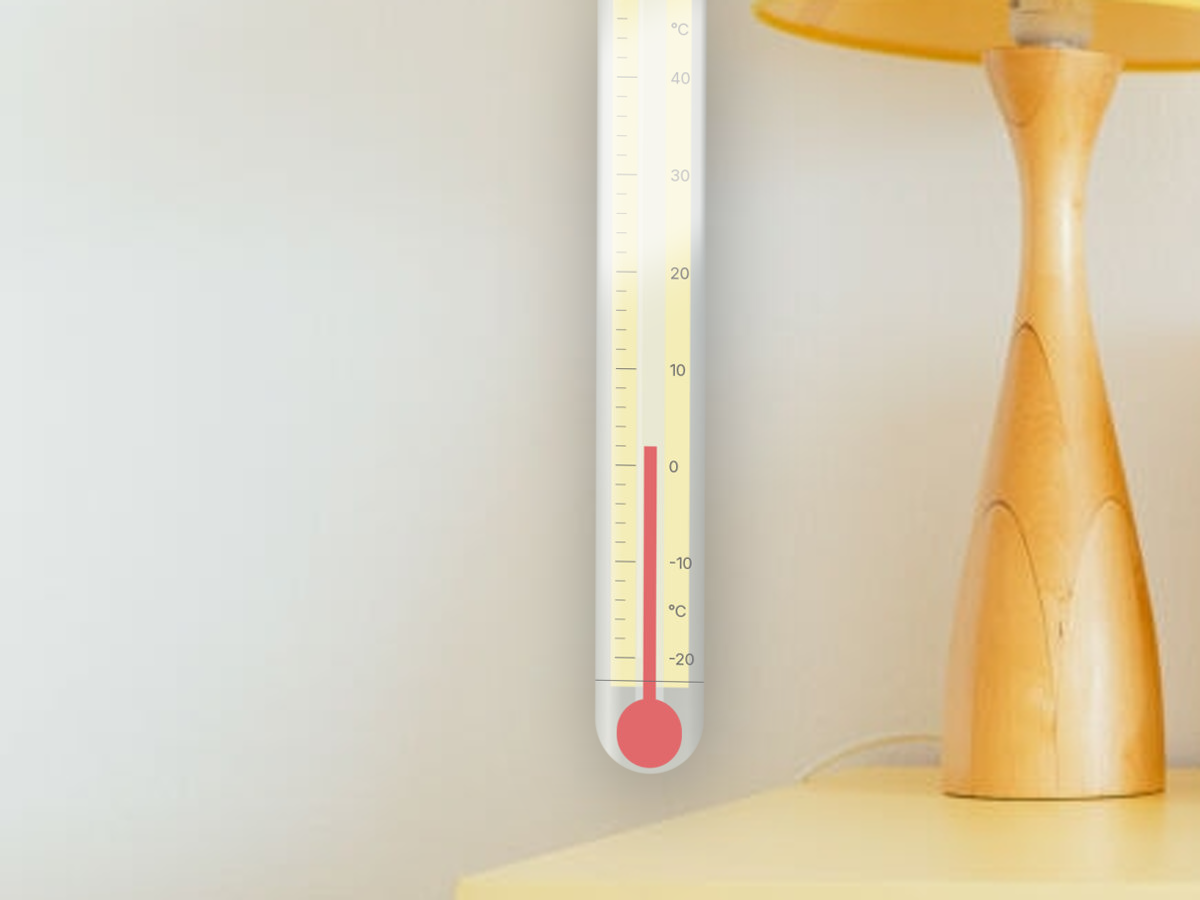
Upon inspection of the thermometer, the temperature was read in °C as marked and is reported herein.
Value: 2 °C
